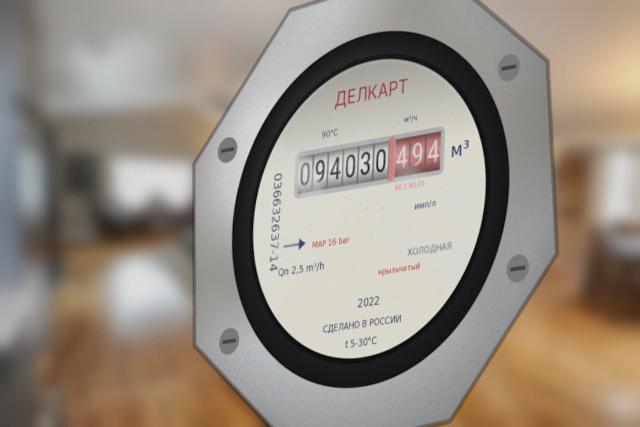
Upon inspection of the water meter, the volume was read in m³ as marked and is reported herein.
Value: 94030.494 m³
